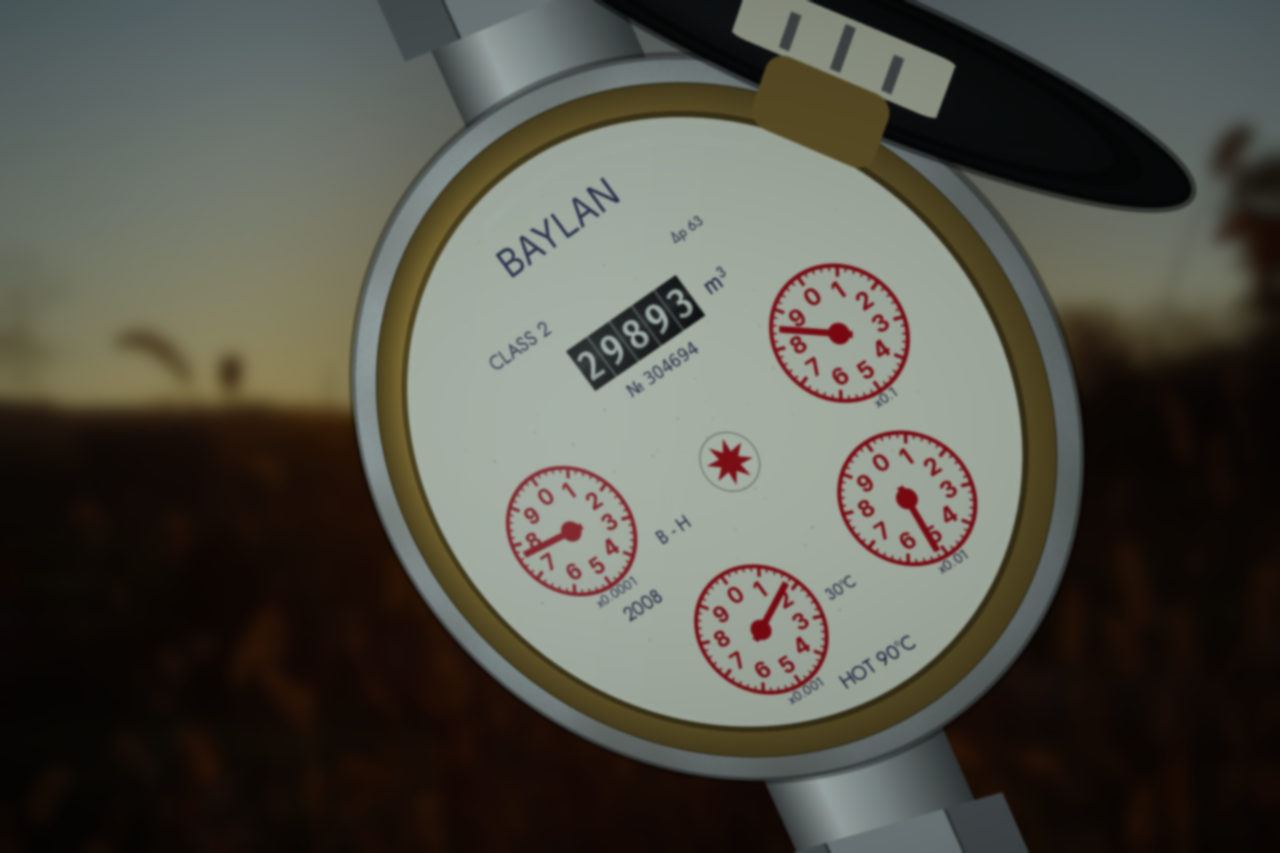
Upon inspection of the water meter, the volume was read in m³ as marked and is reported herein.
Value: 29893.8517 m³
